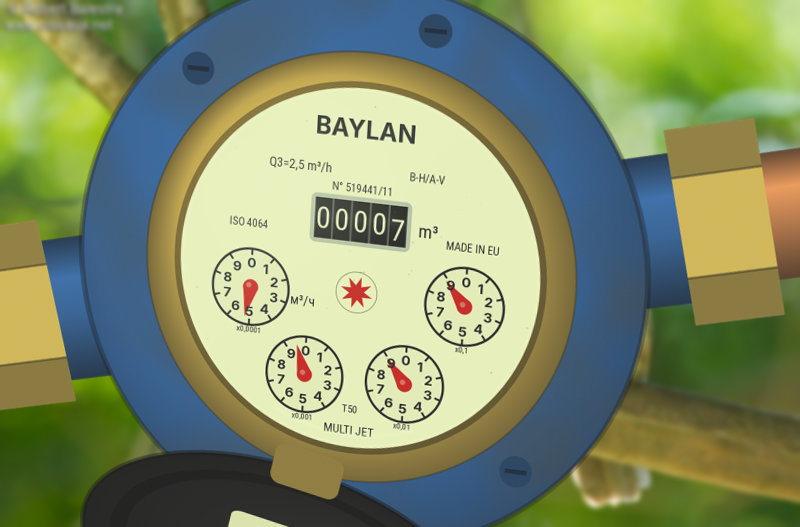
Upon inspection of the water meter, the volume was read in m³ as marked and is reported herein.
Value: 6.8895 m³
